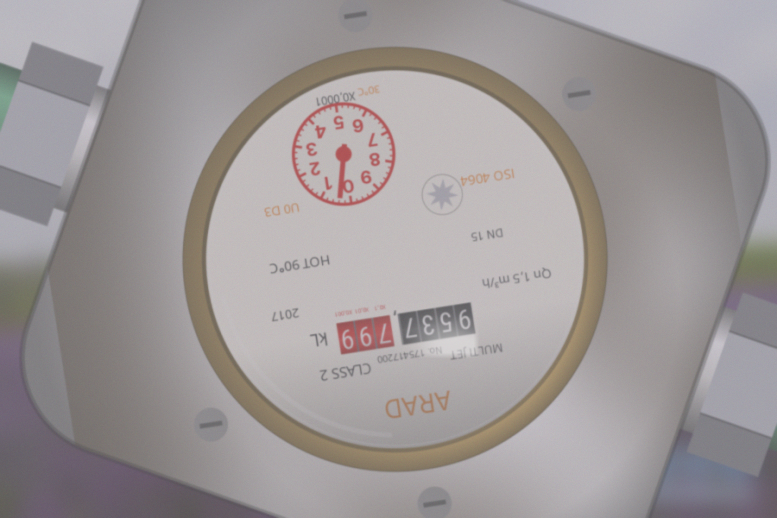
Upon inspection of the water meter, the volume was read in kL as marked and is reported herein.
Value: 9537.7990 kL
